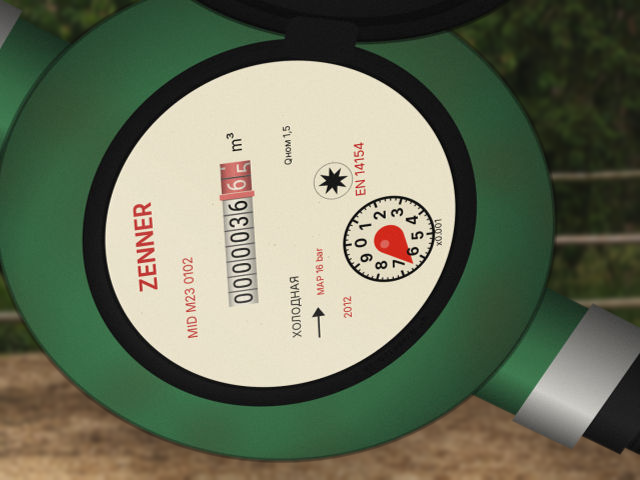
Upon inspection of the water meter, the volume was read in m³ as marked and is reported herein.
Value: 36.646 m³
